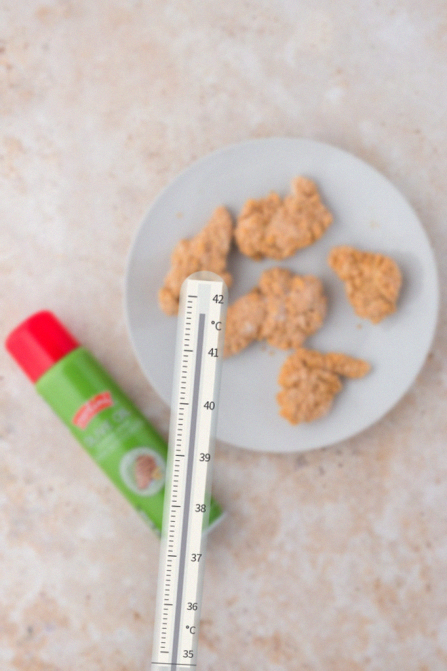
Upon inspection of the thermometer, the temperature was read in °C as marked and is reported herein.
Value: 41.7 °C
